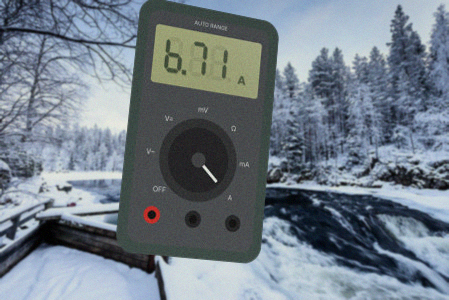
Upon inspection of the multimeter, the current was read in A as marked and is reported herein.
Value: 6.71 A
